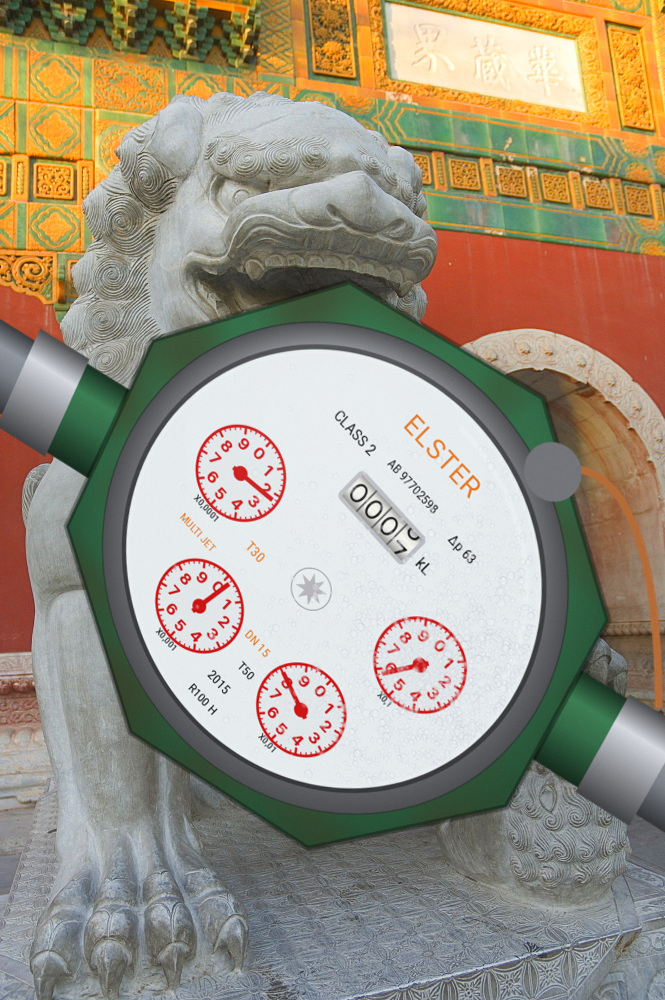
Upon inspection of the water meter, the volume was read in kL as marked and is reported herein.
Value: 6.5802 kL
